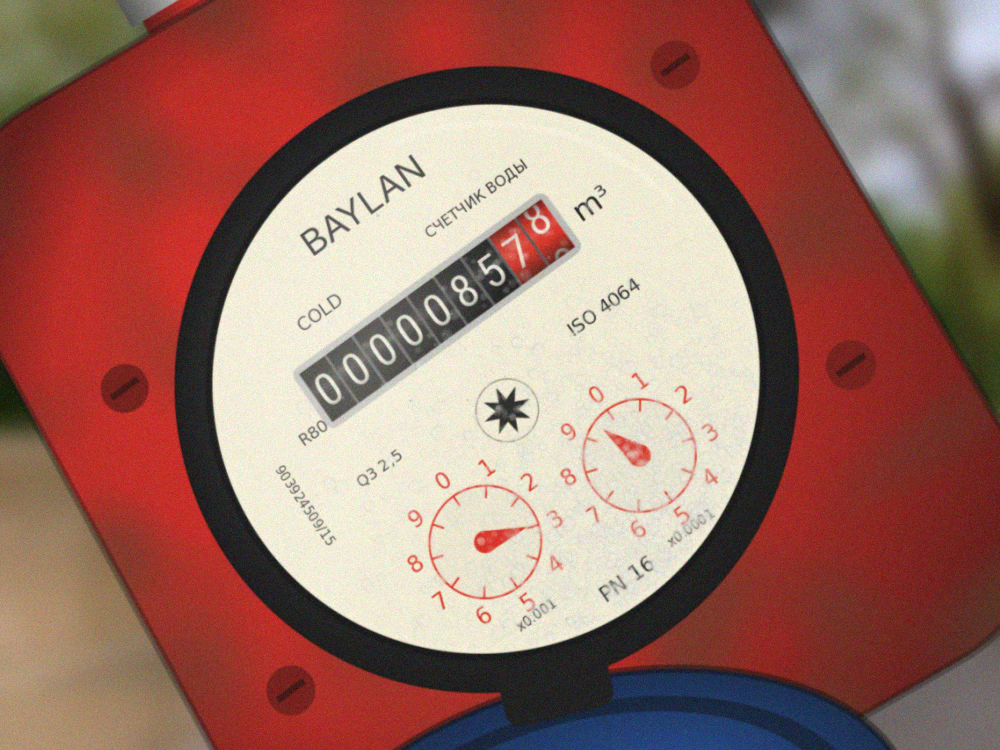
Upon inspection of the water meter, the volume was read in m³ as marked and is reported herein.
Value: 85.7829 m³
